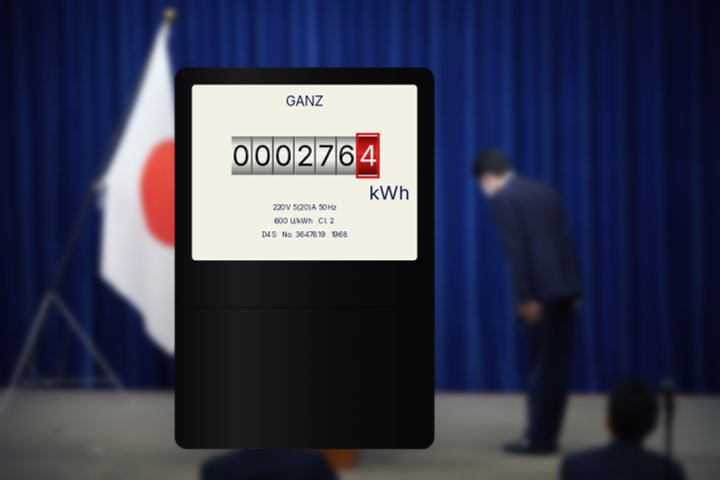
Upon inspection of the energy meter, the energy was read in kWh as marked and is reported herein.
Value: 276.4 kWh
